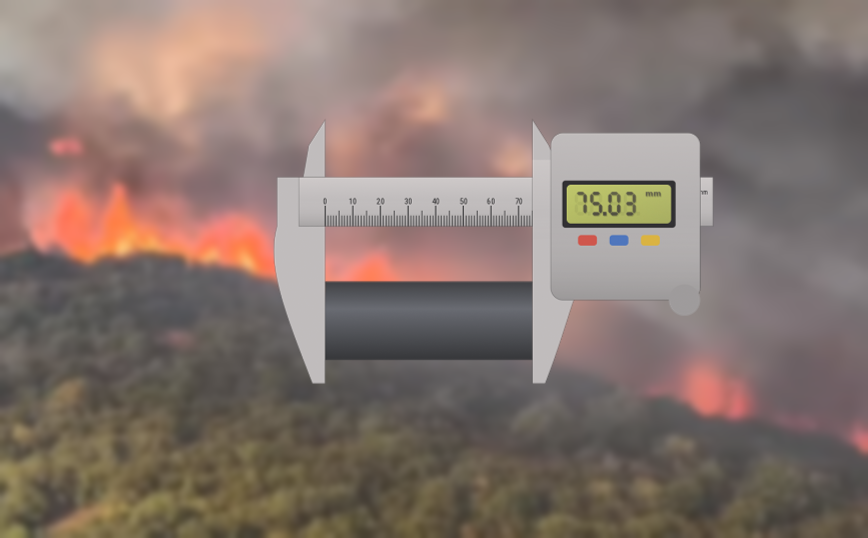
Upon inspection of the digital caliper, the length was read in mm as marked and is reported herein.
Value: 75.03 mm
